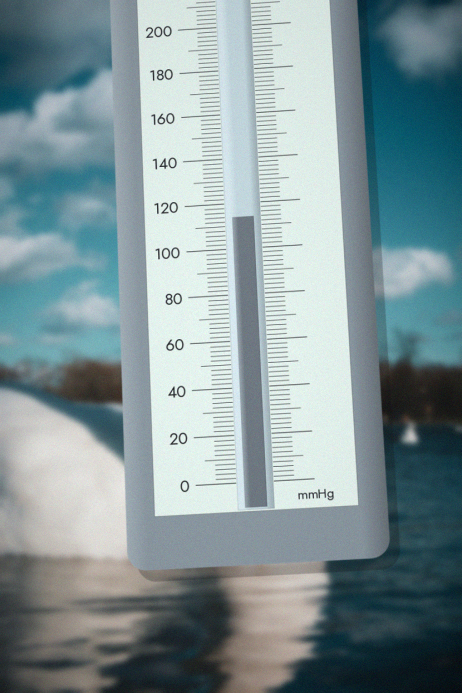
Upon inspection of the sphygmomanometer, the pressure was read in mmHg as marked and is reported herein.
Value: 114 mmHg
